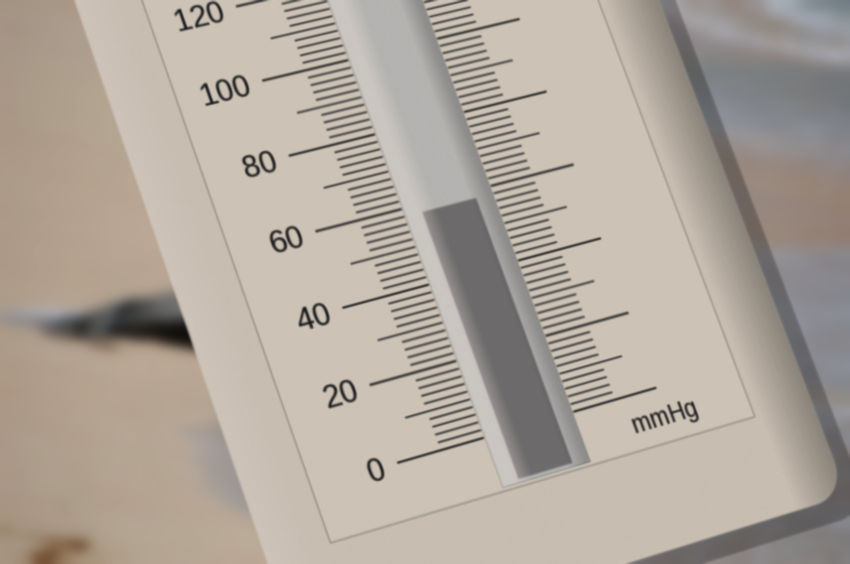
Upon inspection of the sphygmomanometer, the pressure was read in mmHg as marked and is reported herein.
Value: 58 mmHg
